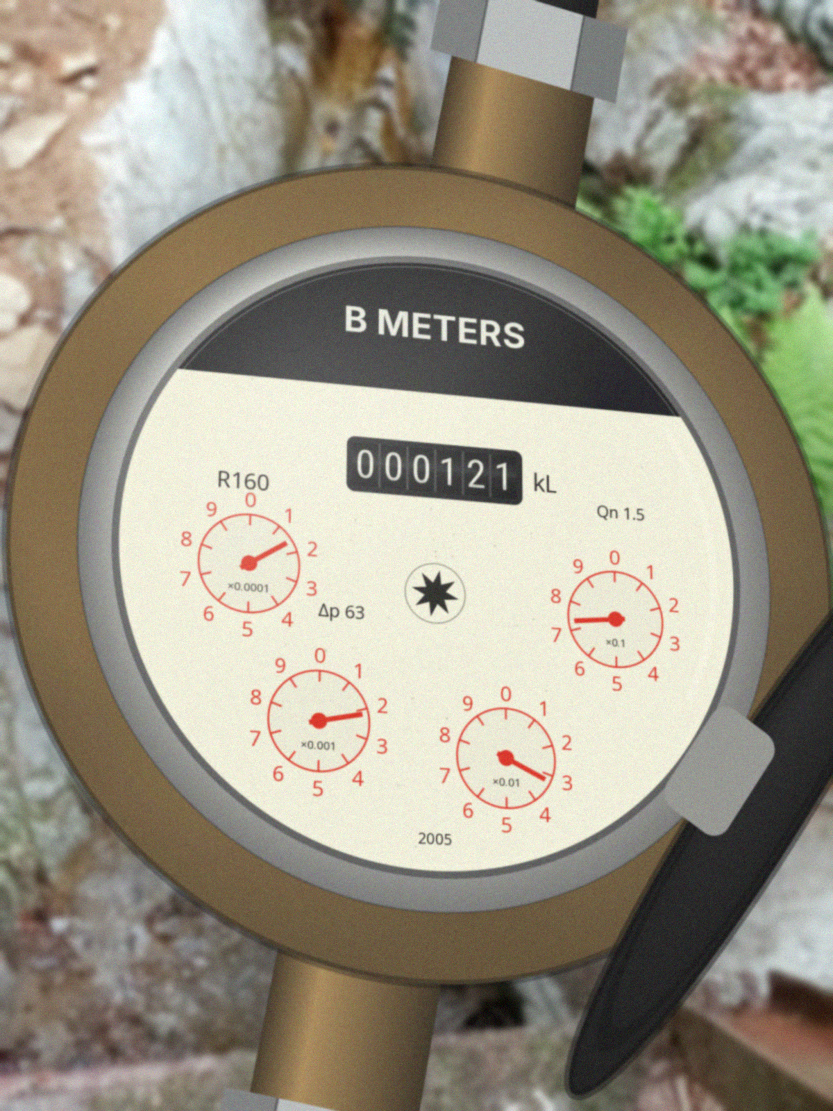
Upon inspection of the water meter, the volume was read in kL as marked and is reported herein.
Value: 121.7321 kL
